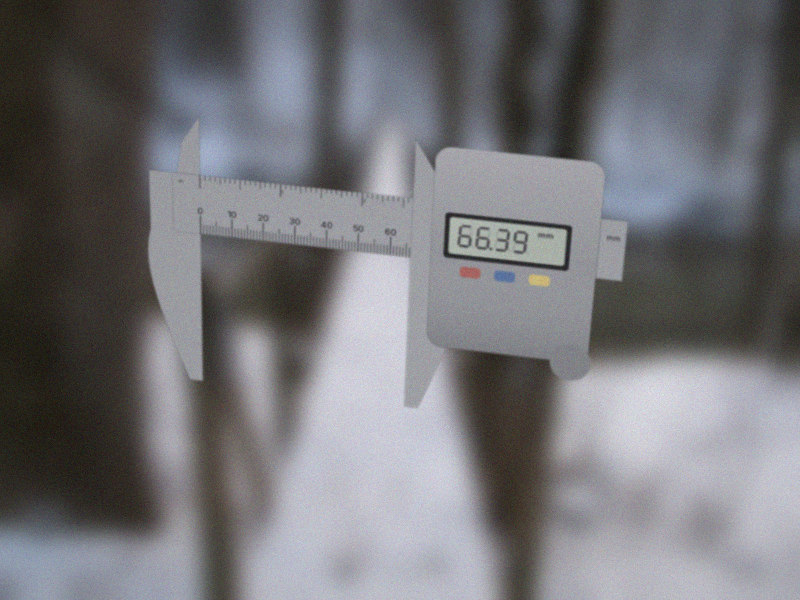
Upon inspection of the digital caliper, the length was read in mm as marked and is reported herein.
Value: 66.39 mm
